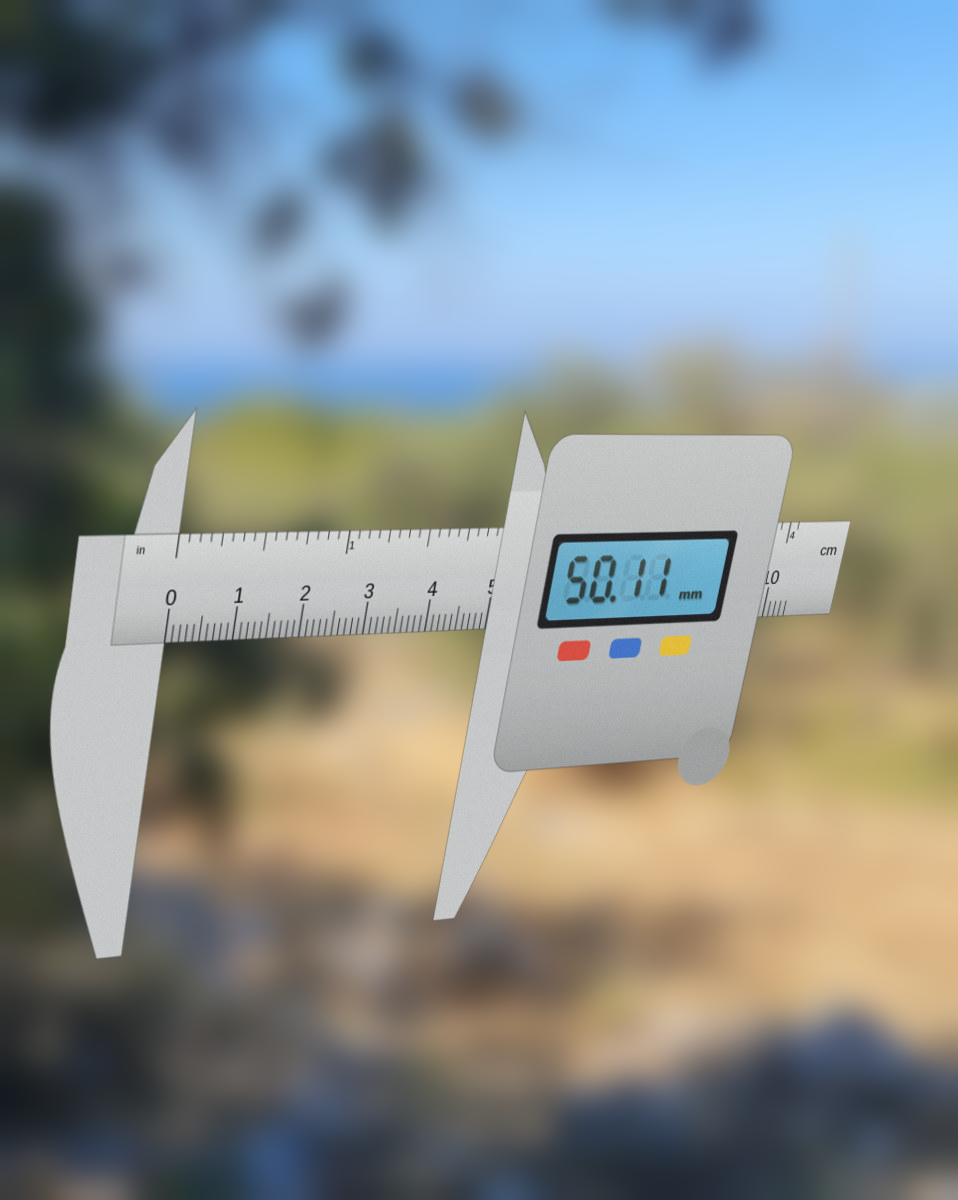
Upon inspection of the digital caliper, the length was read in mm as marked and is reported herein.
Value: 50.11 mm
